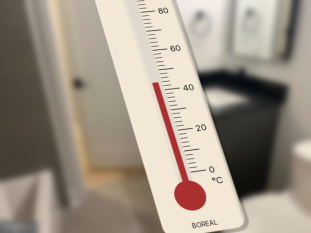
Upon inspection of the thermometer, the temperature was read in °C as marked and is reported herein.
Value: 44 °C
